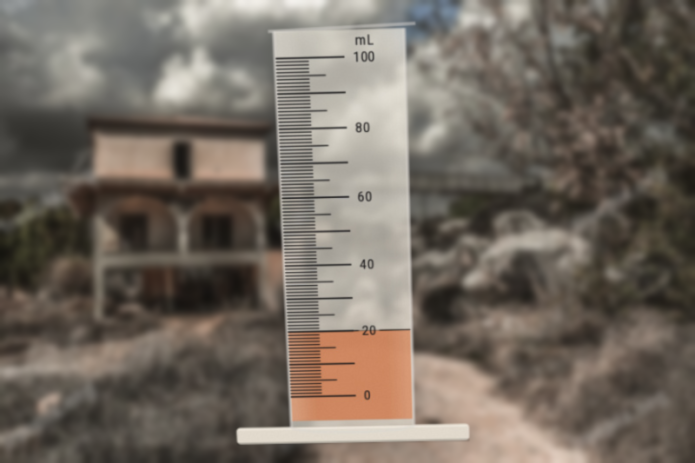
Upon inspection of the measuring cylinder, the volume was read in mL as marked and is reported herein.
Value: 20 mL
